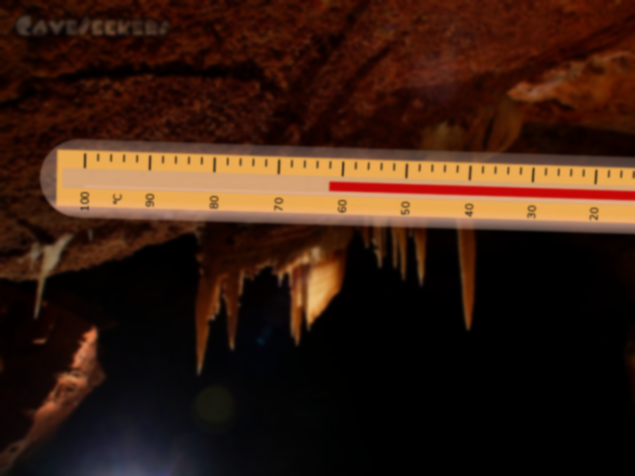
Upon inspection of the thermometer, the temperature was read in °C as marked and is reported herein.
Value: 62 °C
